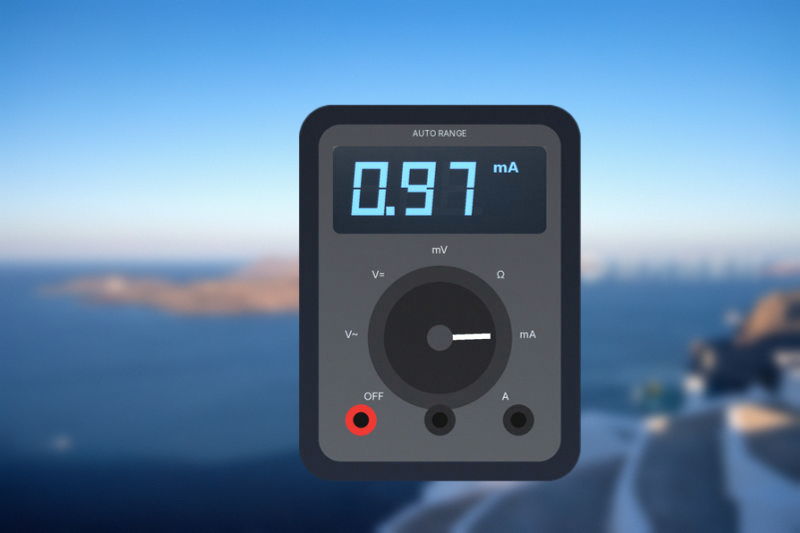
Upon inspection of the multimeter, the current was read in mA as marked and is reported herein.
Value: 0.97 mA
